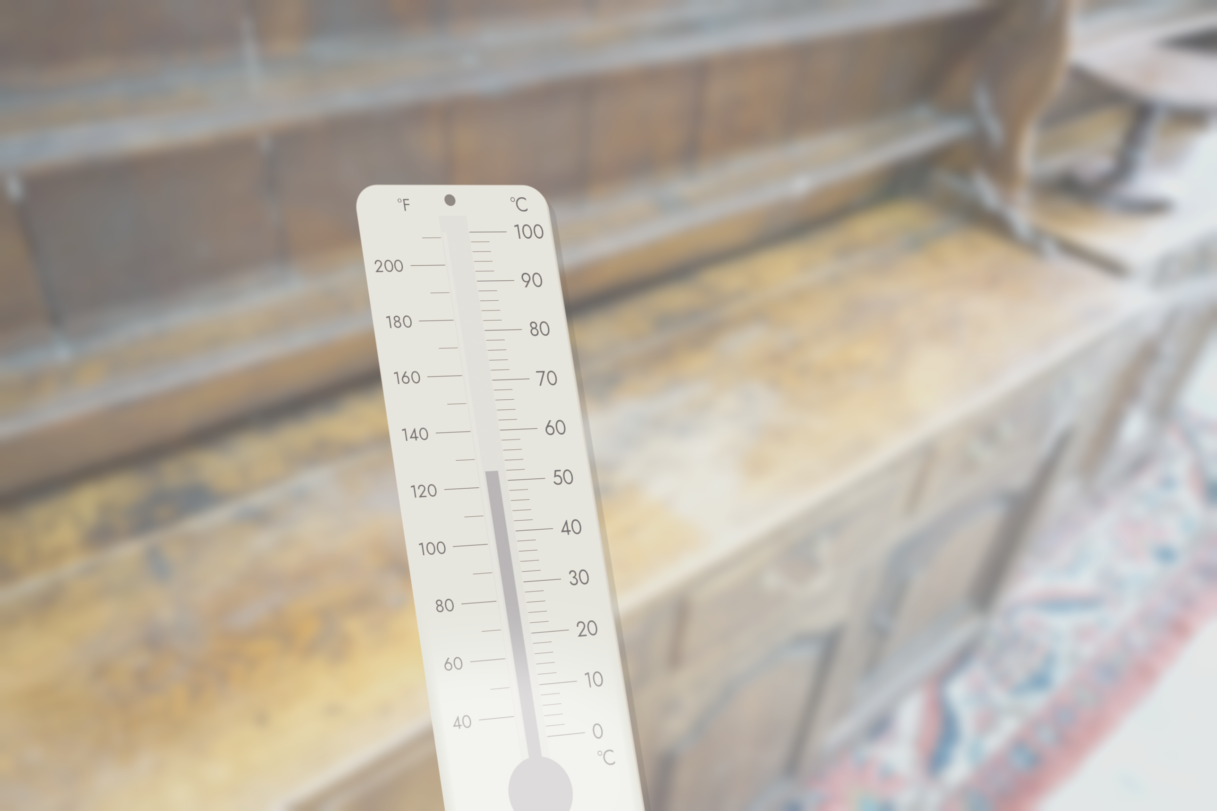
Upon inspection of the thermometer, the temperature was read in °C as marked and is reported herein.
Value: 52 °C
